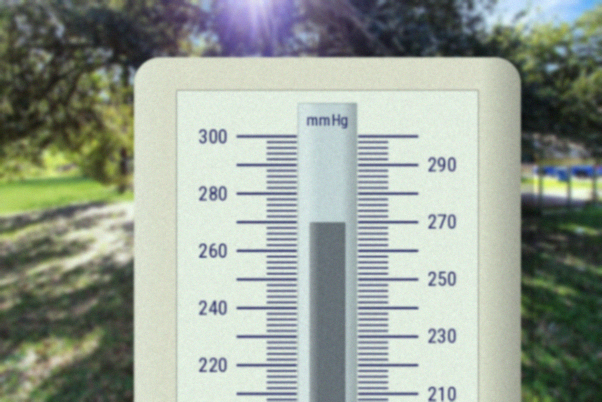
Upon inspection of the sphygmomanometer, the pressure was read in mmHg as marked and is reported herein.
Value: 270 mmHg
